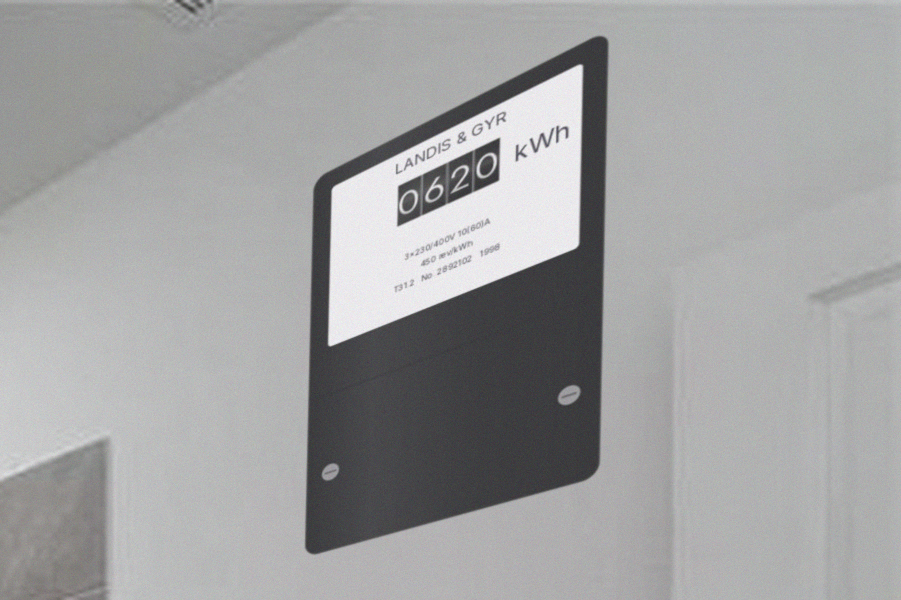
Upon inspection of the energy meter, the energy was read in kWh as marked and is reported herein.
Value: 620 kWh
